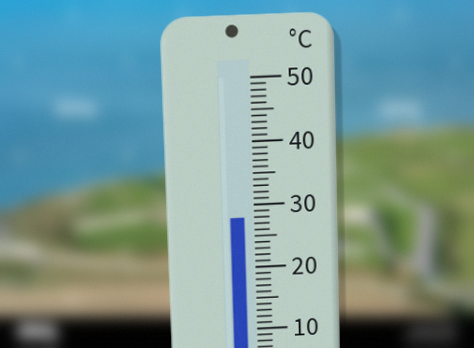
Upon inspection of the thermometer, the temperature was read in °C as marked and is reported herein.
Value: 28 °C
